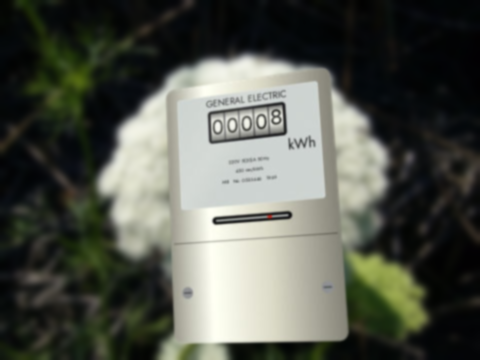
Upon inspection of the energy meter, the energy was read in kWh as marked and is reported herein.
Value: 8 kWh
